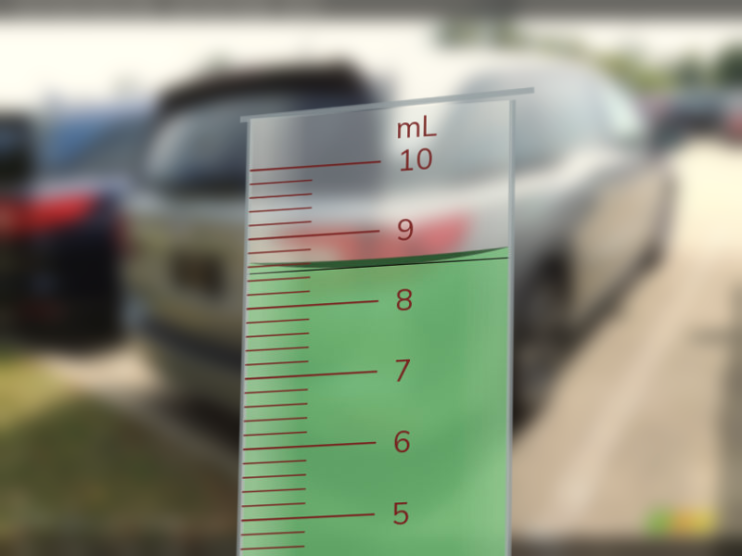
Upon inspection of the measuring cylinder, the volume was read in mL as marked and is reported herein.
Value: 8.5 mL
